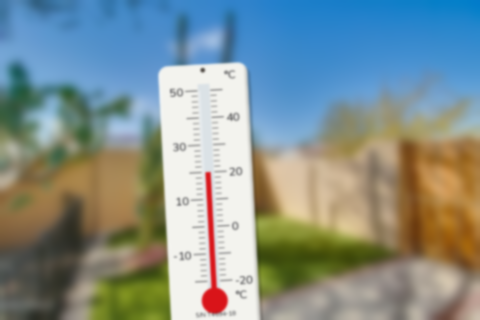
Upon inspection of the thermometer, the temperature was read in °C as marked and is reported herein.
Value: 20 °C
